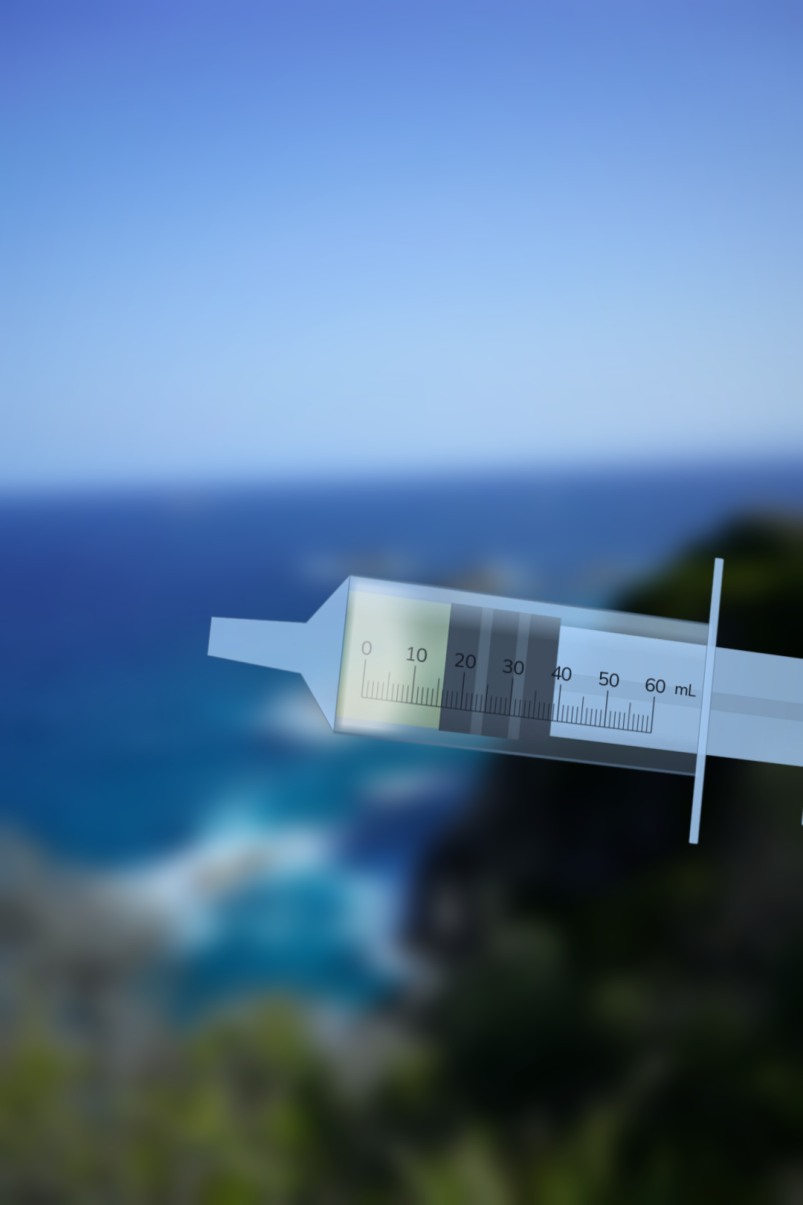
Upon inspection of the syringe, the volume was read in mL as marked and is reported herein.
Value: 16 mL
